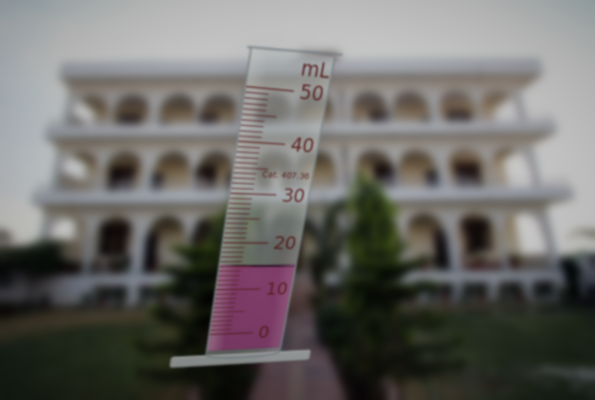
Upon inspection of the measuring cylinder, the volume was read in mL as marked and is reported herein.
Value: 15 mL
